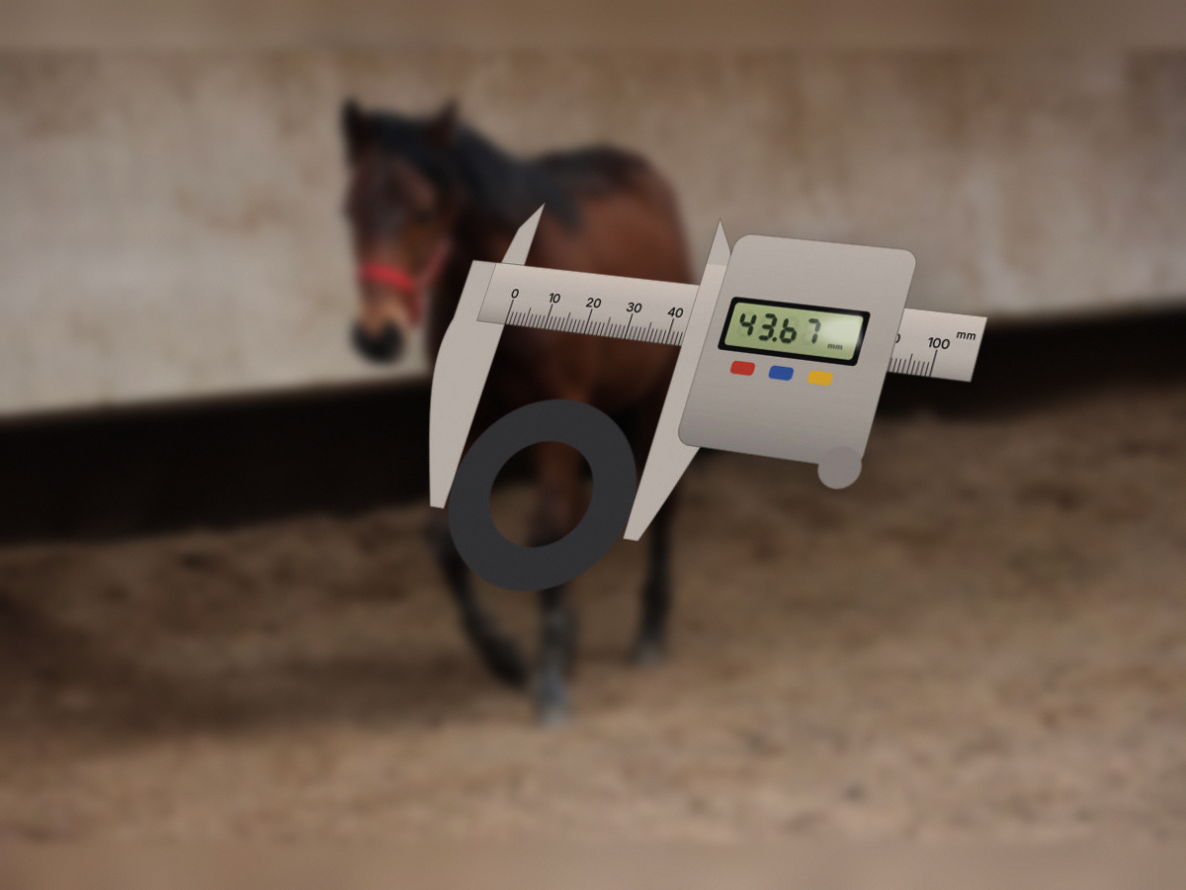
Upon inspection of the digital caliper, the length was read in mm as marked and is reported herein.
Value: 43.67 mm
